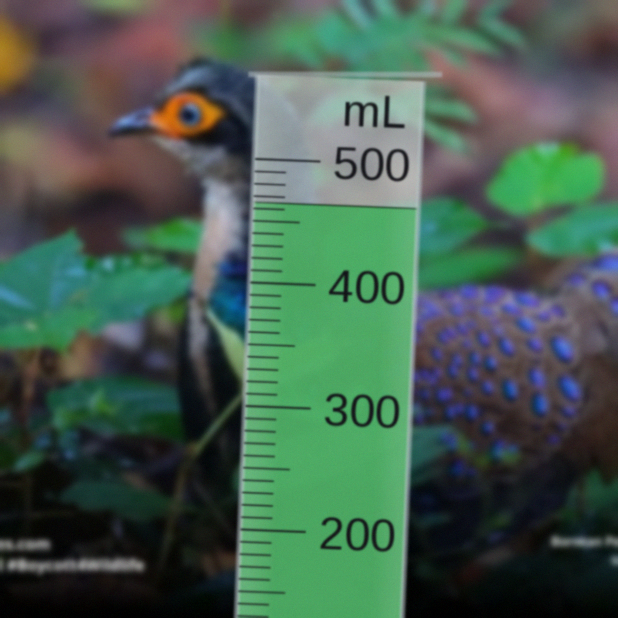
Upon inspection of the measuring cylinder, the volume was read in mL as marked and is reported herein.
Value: 465 mL
